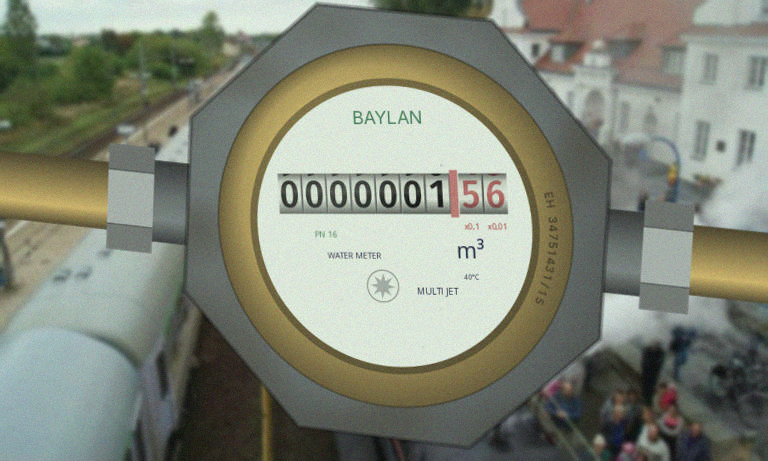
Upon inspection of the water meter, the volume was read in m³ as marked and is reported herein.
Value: 1.56 m³
